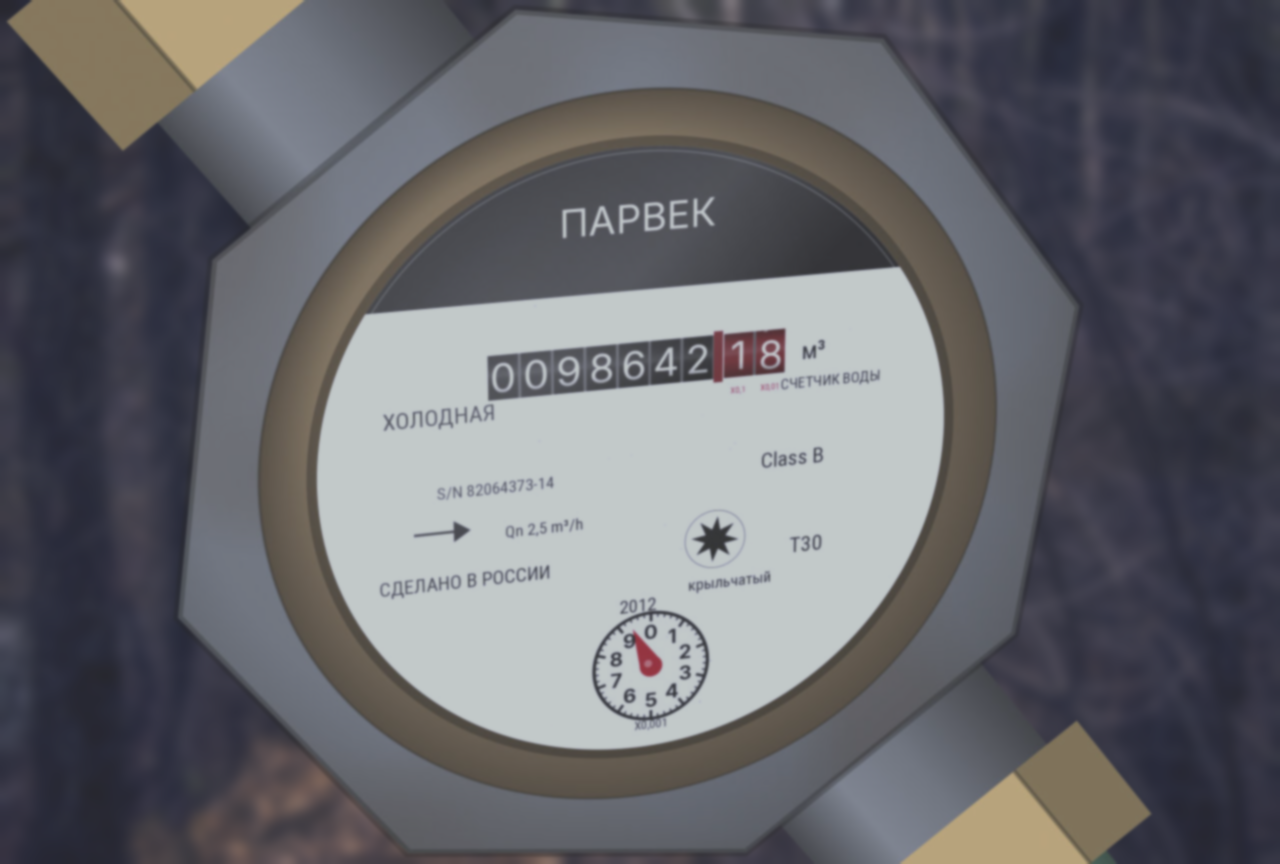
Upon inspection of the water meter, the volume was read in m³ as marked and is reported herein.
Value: 98642.179 m³
